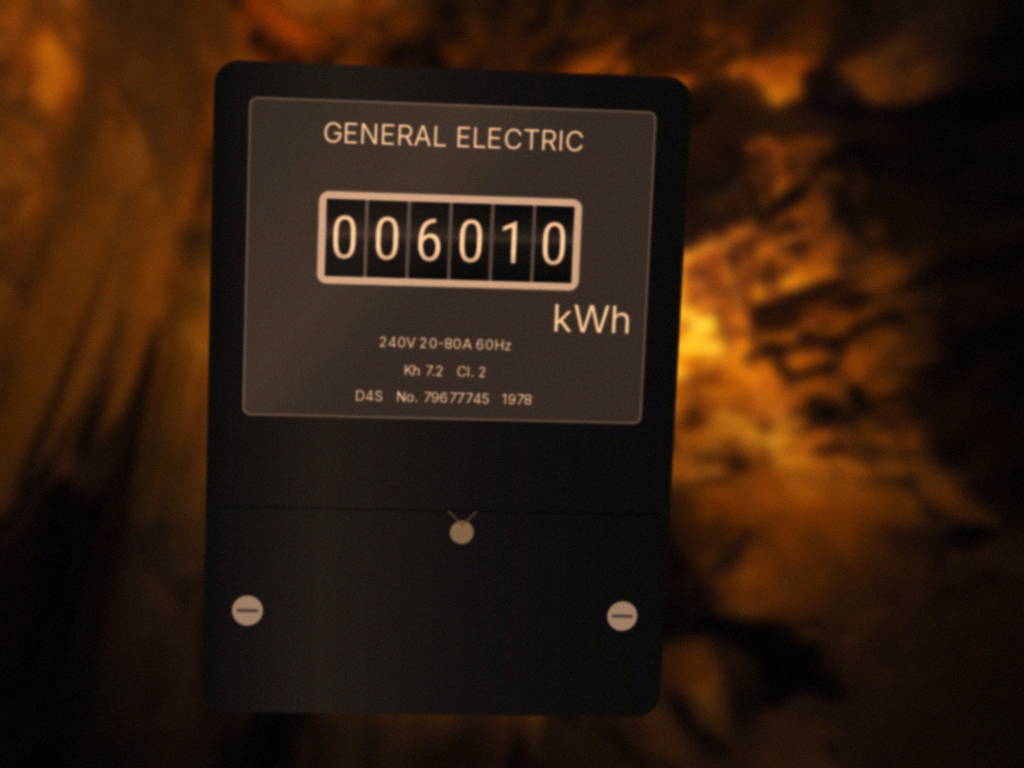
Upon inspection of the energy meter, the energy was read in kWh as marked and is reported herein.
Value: 6010 kWh
